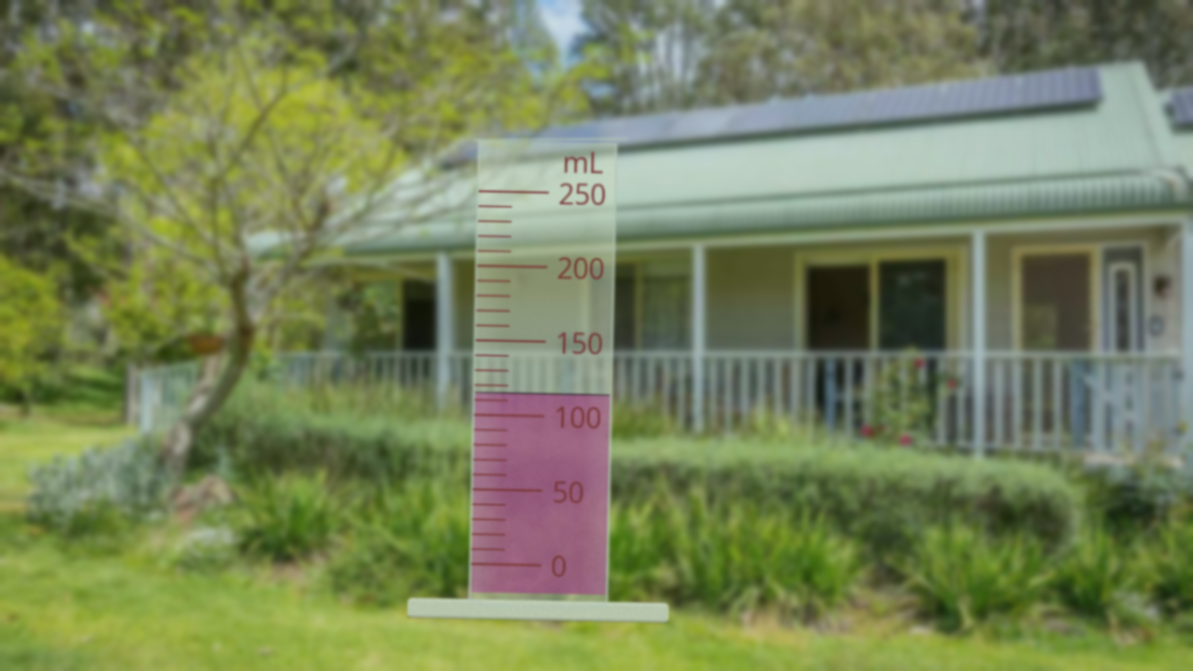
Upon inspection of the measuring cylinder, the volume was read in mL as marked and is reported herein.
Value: 115 mL
